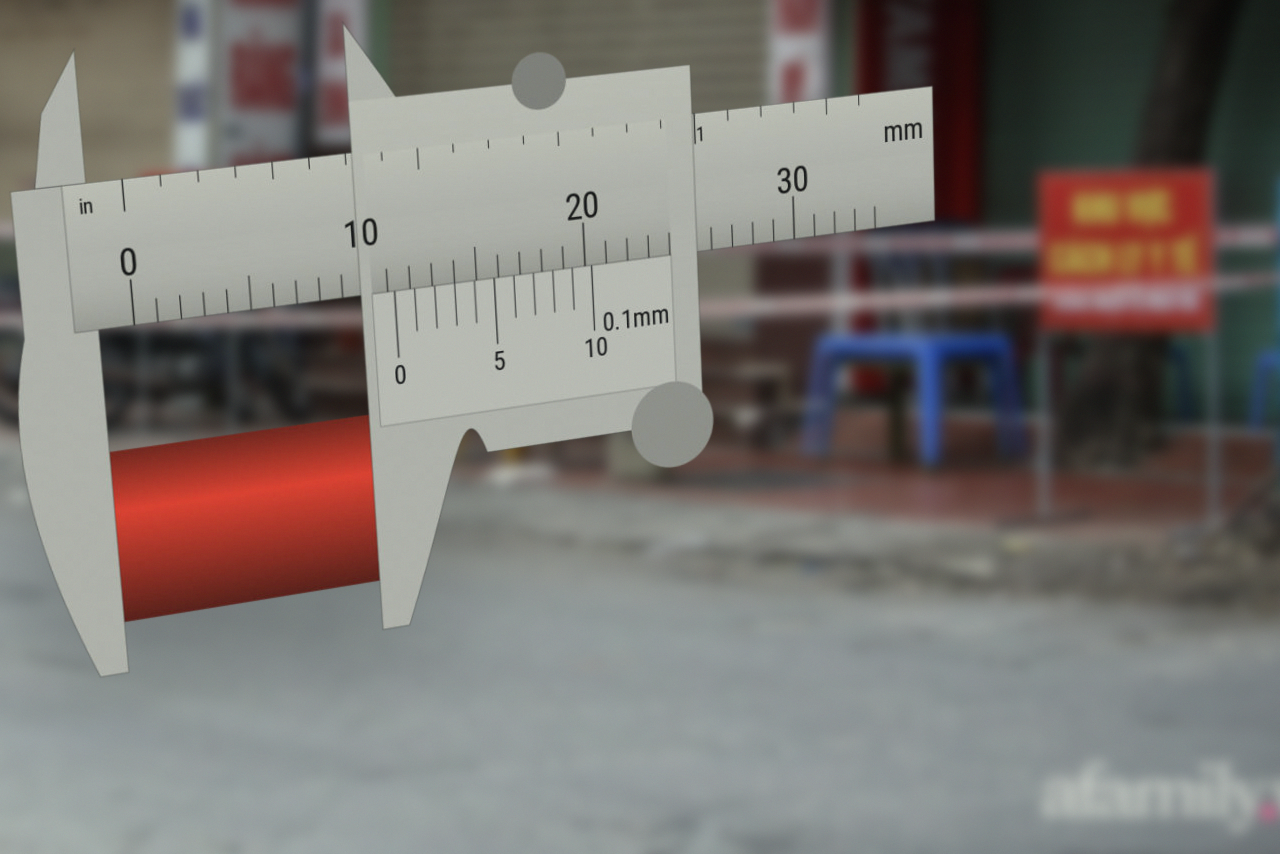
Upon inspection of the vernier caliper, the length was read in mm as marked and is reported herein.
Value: 11.3 mm
